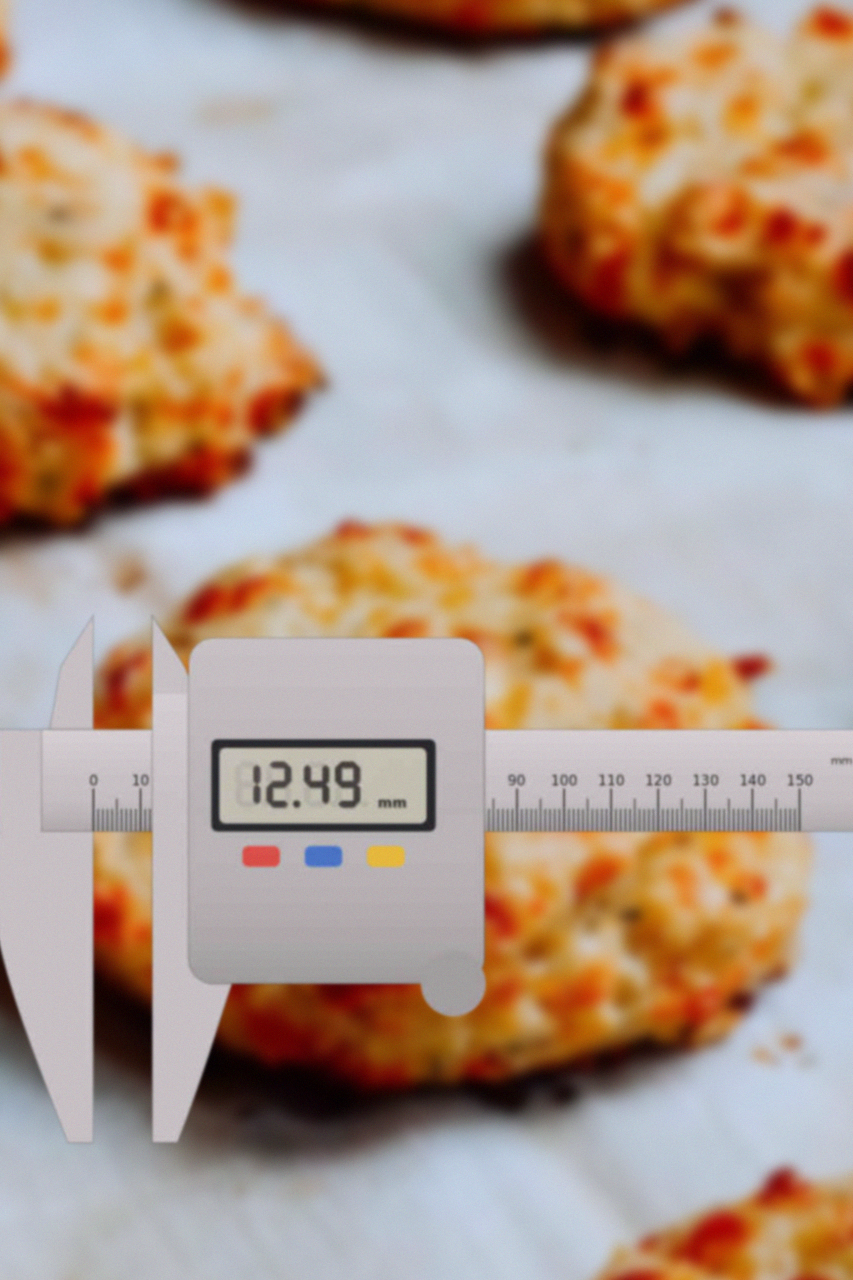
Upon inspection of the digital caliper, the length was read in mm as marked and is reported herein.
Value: 12.49 mm
